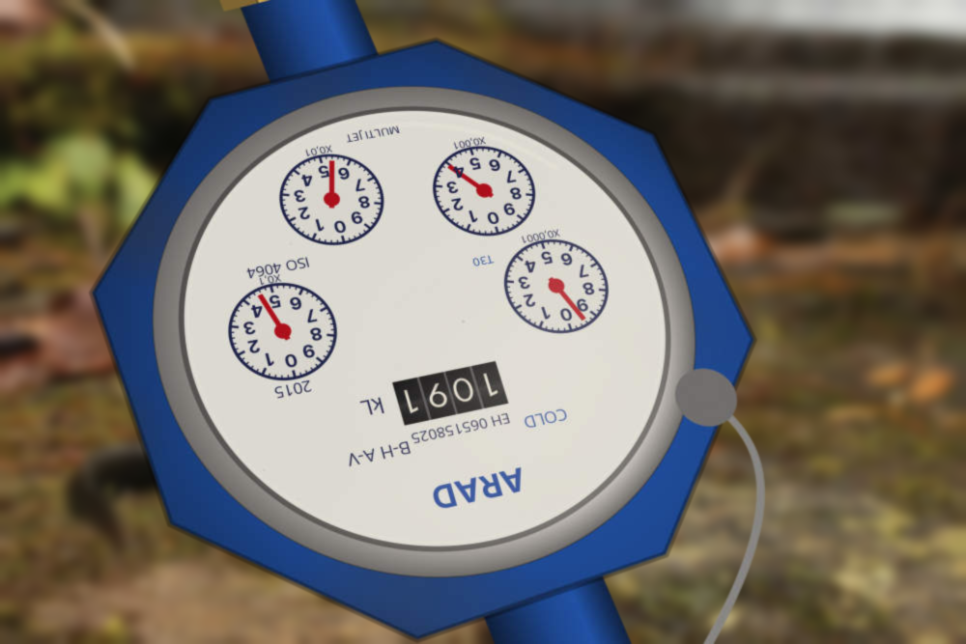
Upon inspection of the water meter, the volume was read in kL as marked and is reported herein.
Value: 1091.4539 kL
